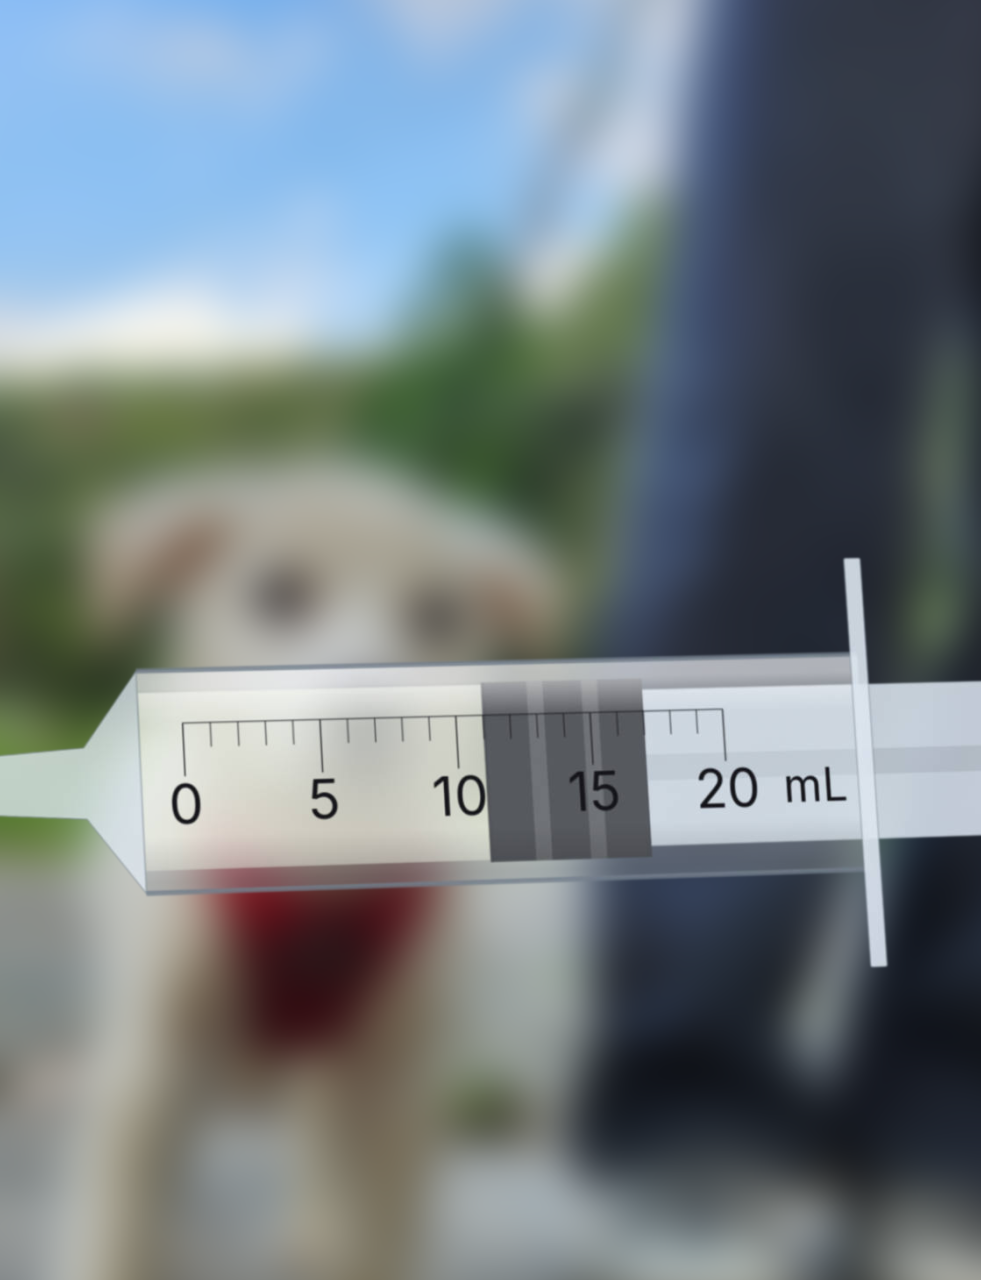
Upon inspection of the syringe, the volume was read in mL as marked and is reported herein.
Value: 11 mL
